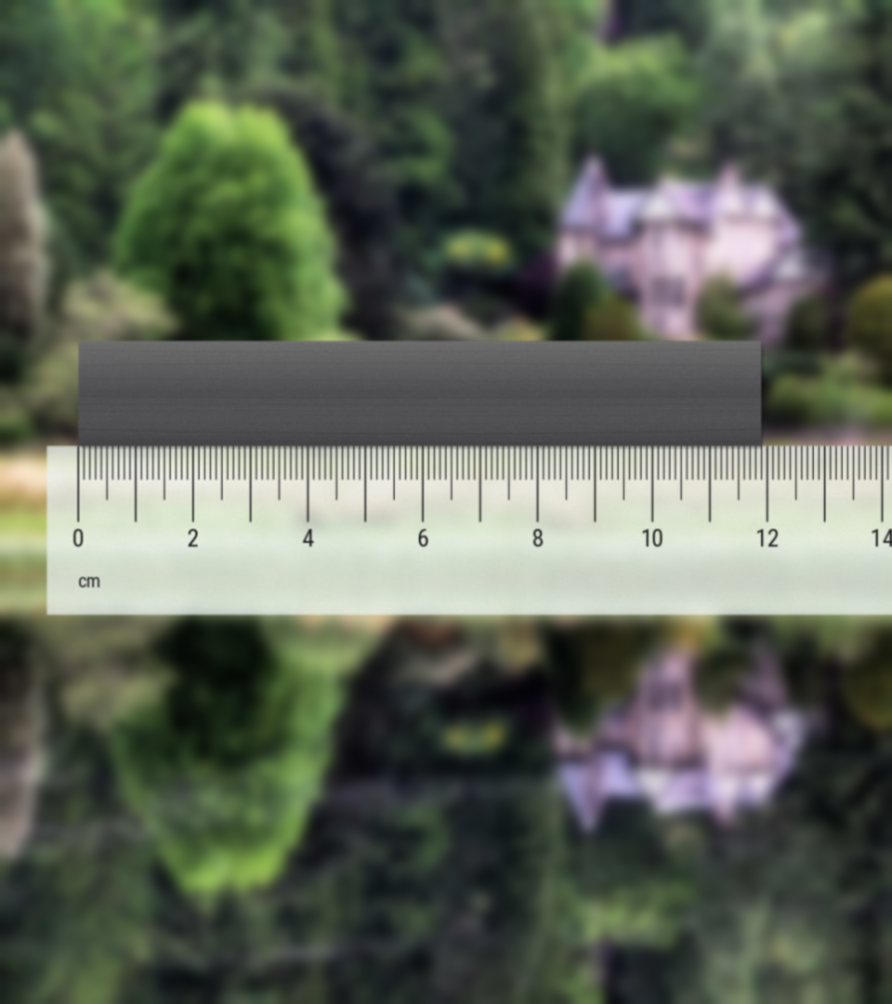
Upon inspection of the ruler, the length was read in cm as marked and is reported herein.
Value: 11.9 cm
